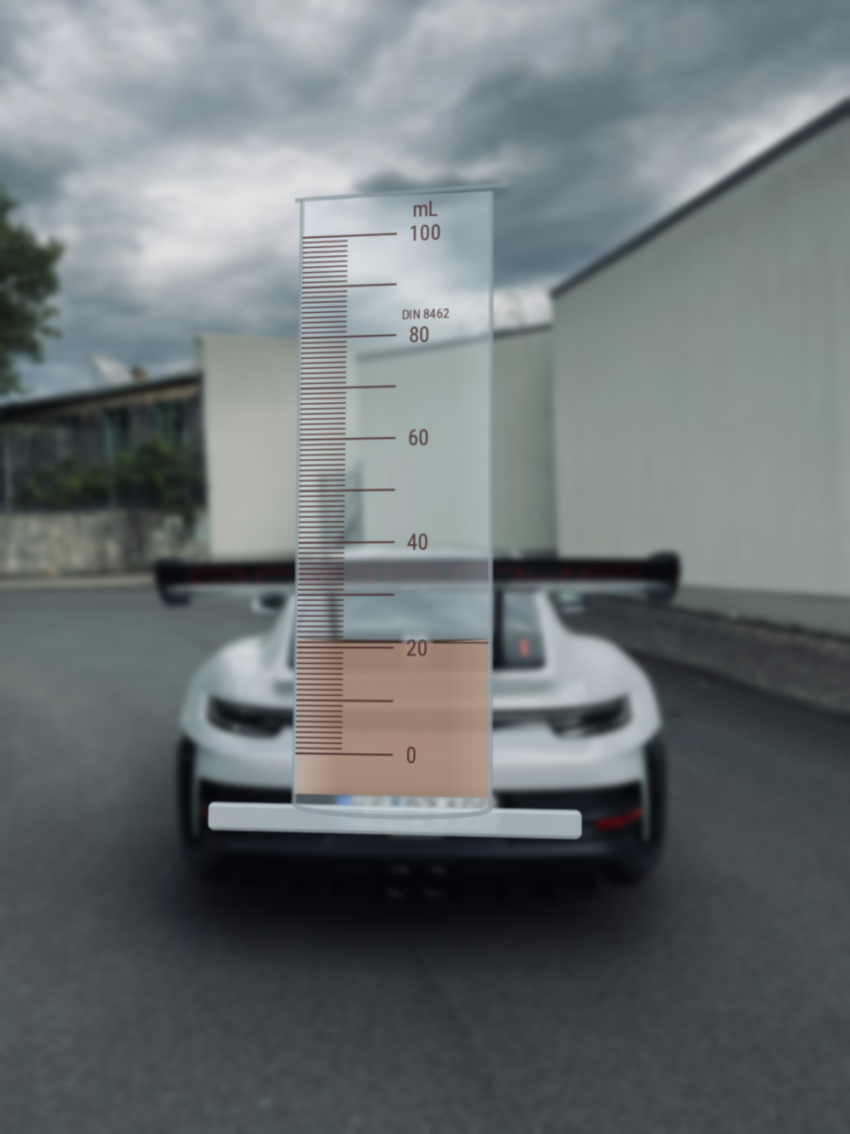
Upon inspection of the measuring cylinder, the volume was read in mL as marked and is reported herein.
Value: 21 mL
